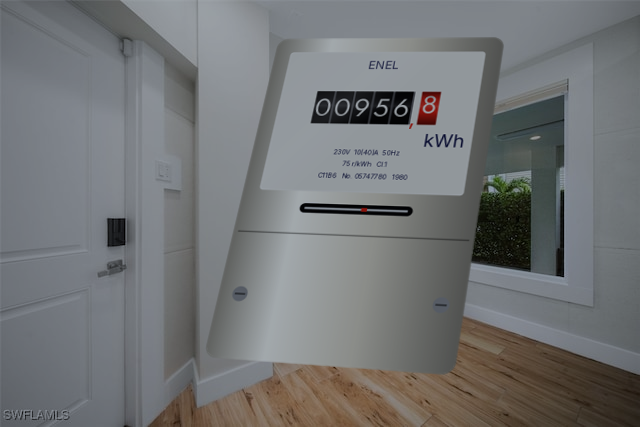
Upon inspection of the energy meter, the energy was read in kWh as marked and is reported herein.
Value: 956.8 kWh
